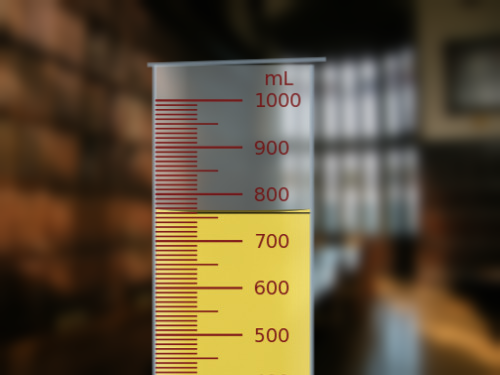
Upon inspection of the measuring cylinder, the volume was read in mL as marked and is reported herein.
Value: 760 mL
